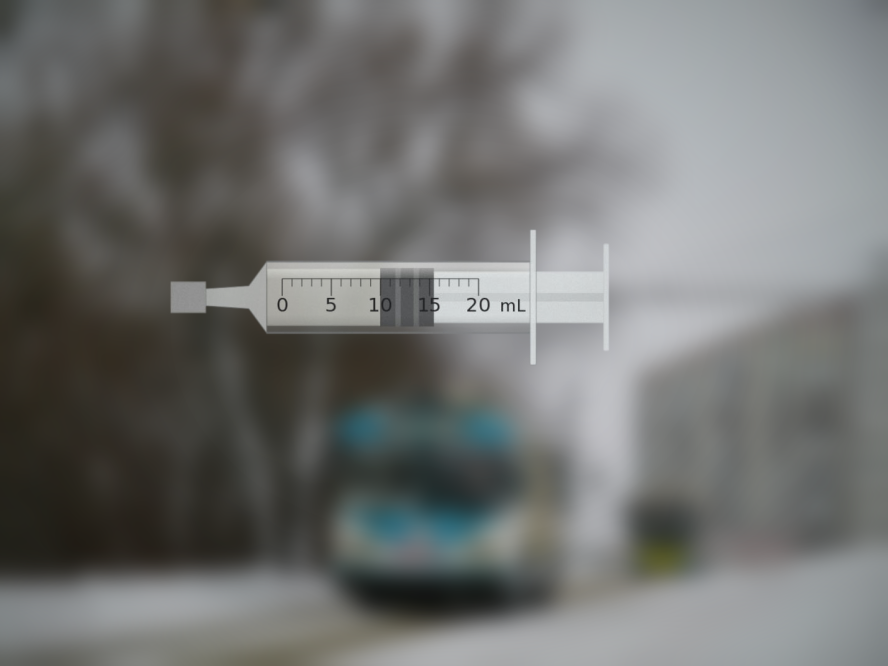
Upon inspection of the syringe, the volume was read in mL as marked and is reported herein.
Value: 10 mL
